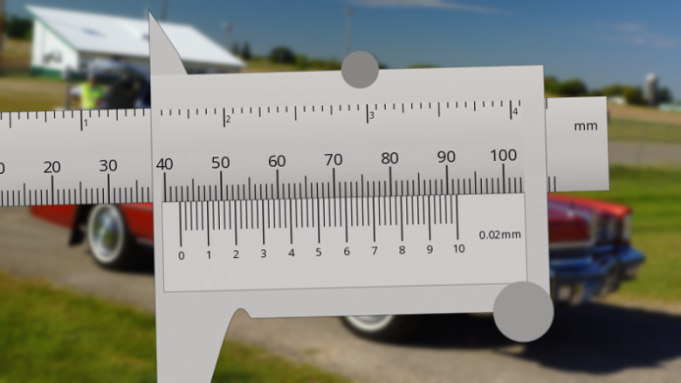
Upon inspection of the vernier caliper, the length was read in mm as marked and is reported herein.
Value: 42.6 mm
